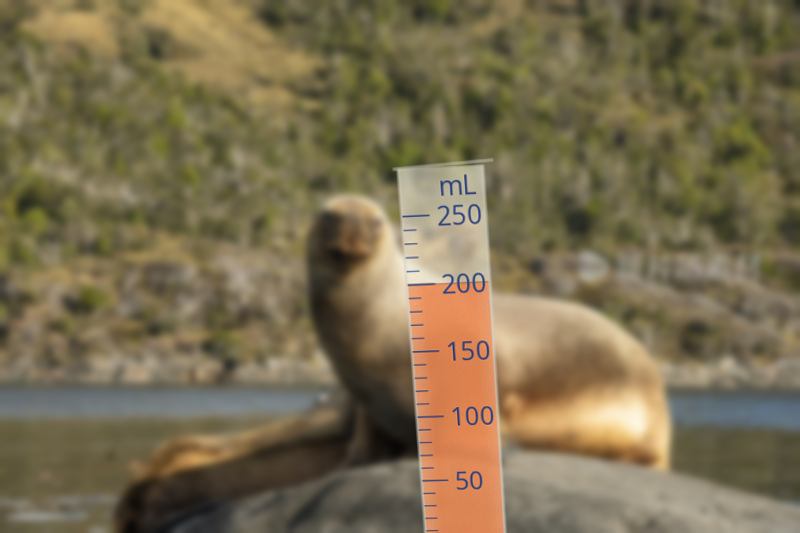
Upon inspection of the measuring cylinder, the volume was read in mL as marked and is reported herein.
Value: 200 mL
